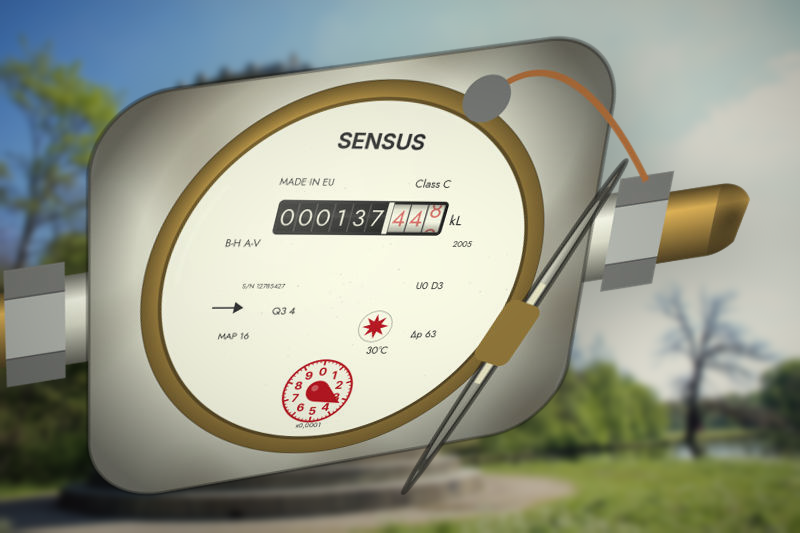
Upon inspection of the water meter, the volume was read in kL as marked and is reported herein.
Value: 137.4483 kL
